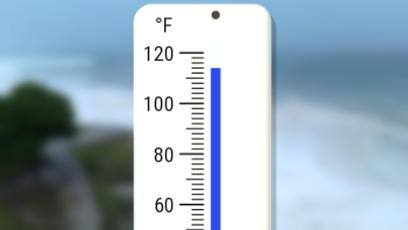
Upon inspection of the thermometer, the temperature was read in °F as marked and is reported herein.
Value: 114 °F
